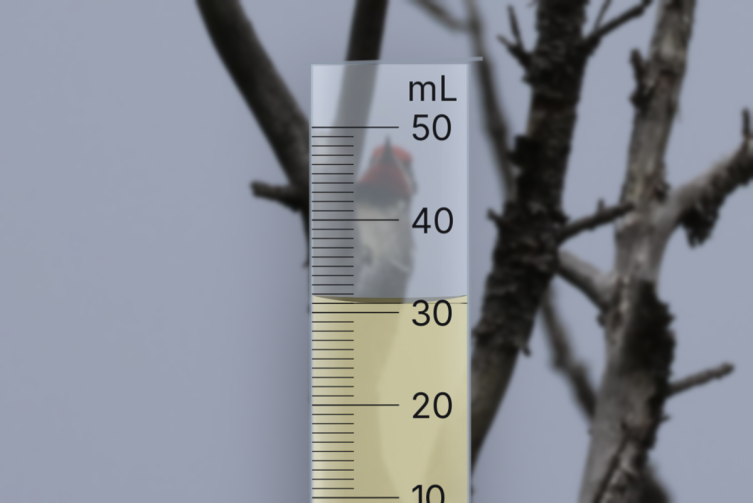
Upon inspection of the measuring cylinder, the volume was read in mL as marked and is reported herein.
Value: 31 mL
